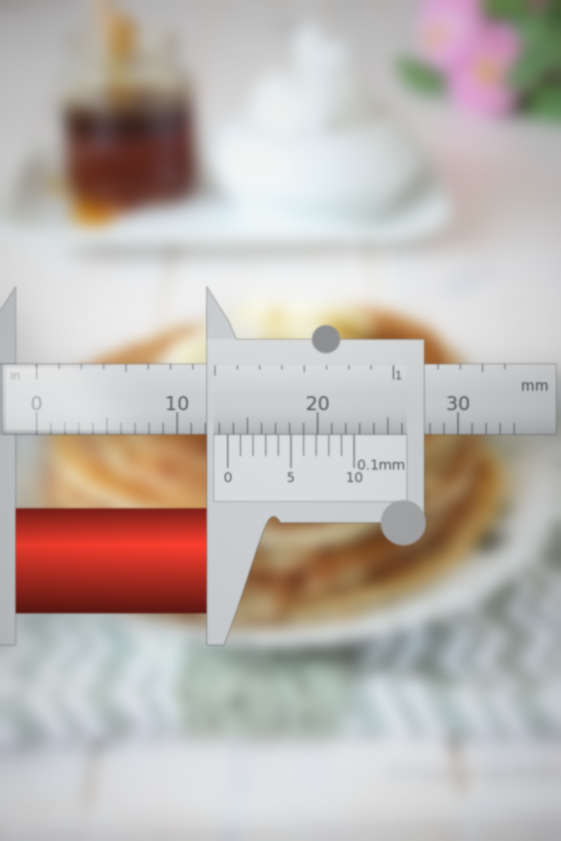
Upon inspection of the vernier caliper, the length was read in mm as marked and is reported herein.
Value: 13.6 mm
